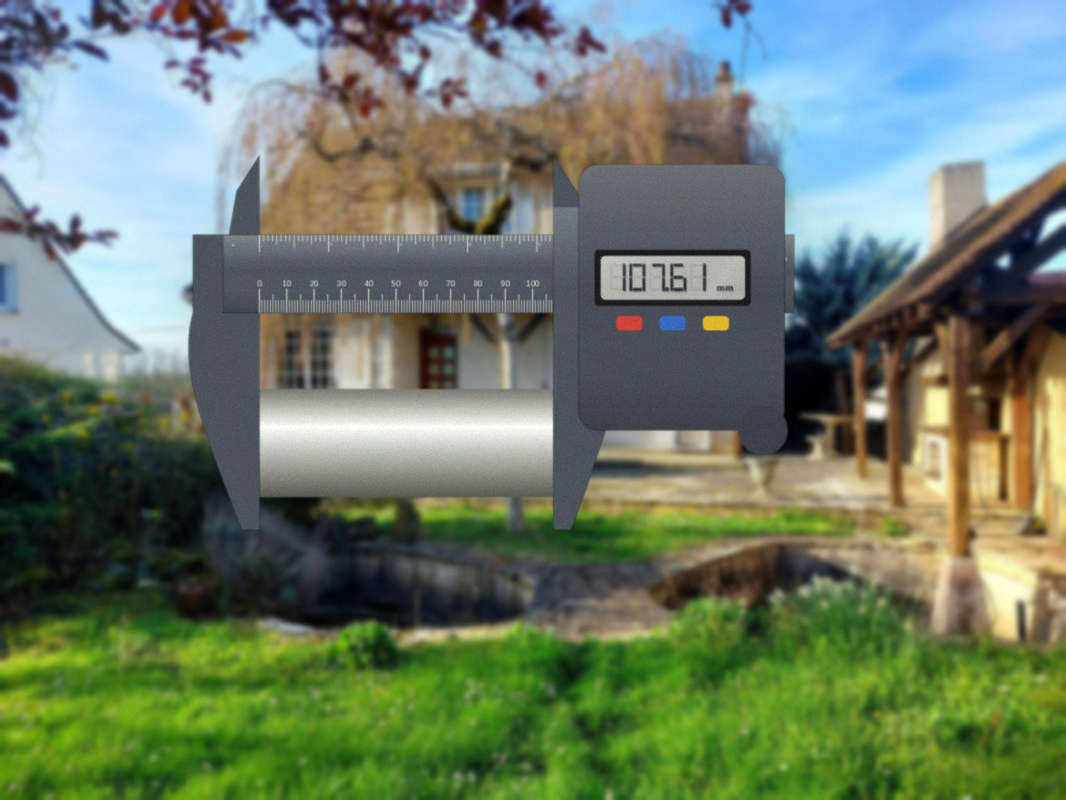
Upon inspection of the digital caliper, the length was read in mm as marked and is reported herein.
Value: 107.61 mm
